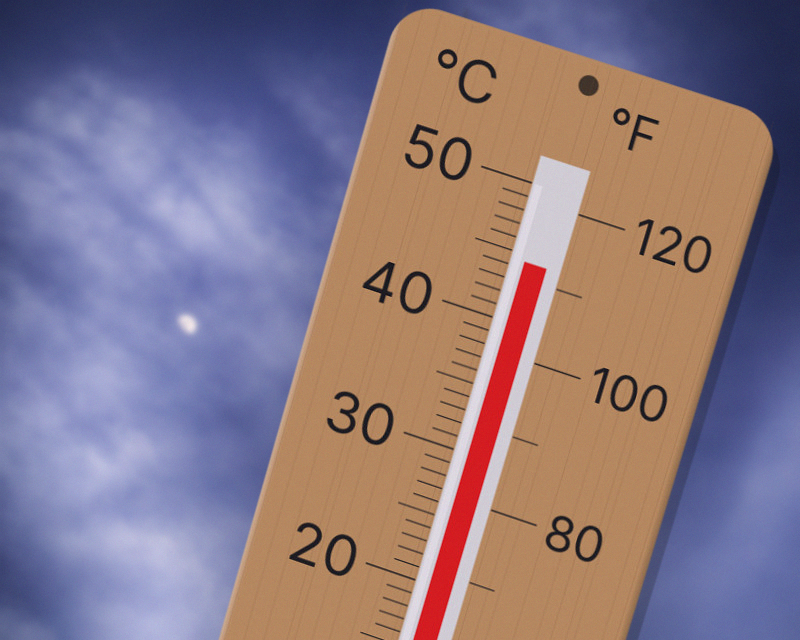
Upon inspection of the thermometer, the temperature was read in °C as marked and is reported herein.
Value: 44.5 °C
